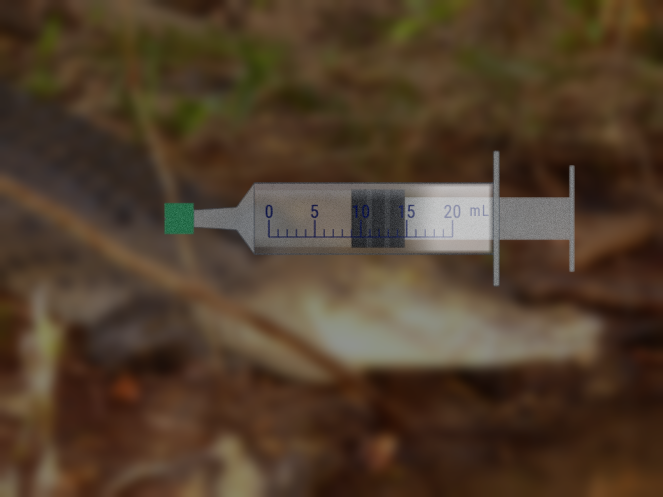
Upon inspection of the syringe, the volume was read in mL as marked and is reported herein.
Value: 9 mL
